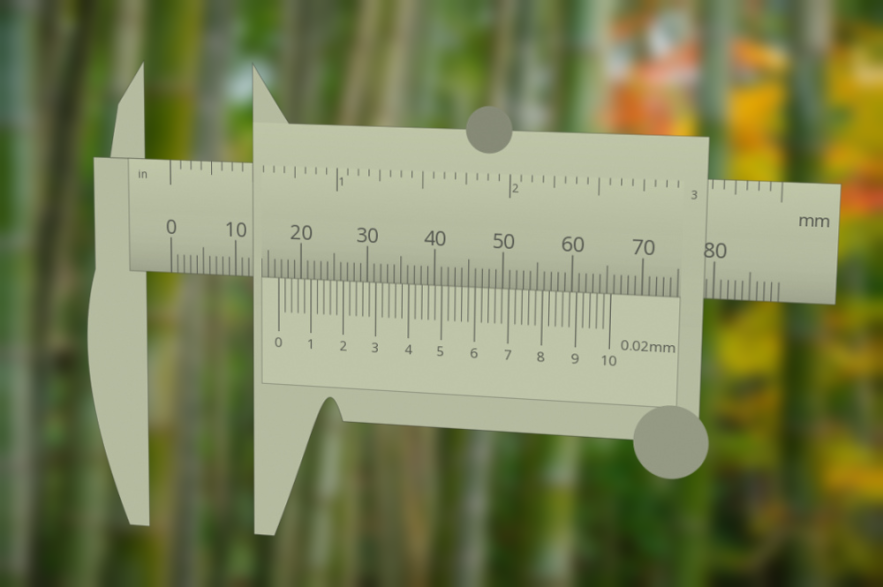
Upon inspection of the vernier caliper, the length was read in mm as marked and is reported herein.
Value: 16.6 mm
